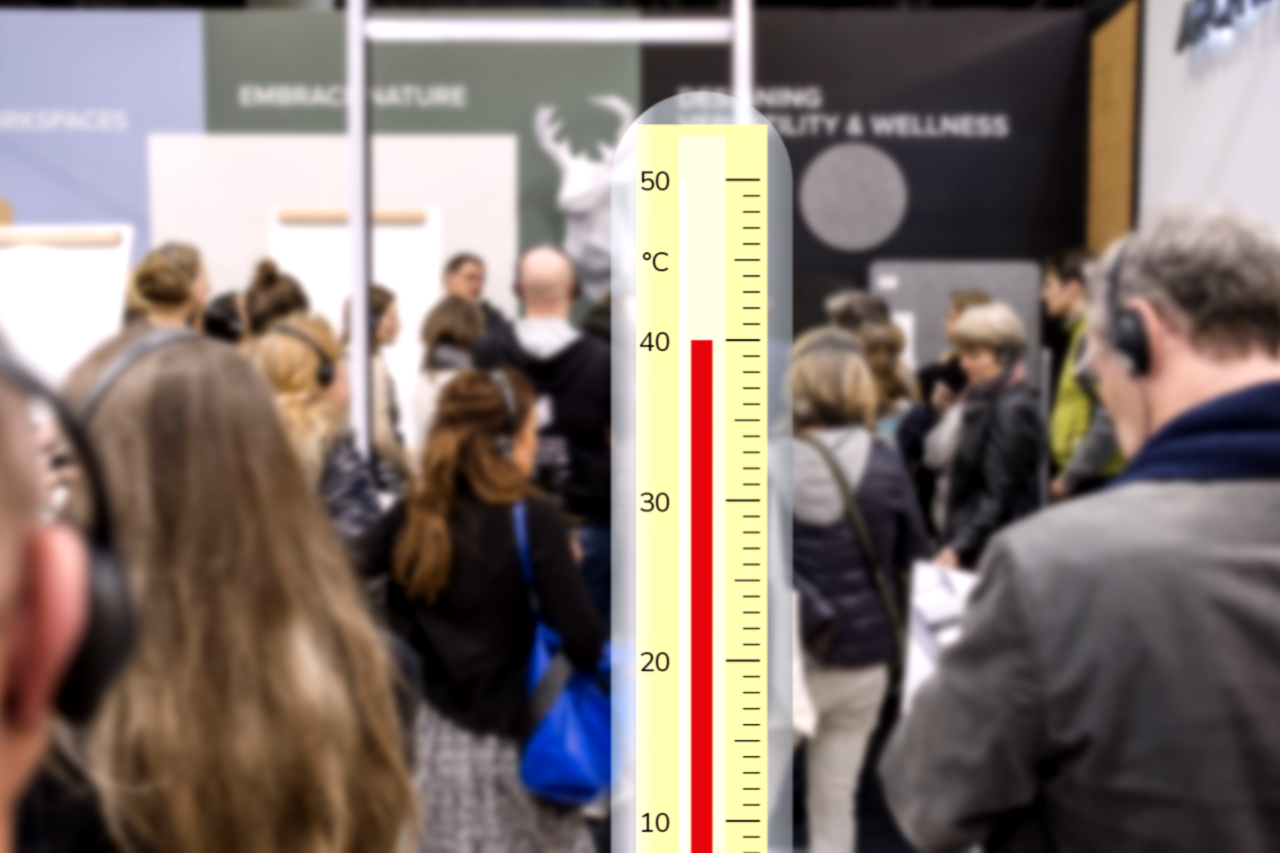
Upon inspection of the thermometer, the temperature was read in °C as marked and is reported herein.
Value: 40 °C
